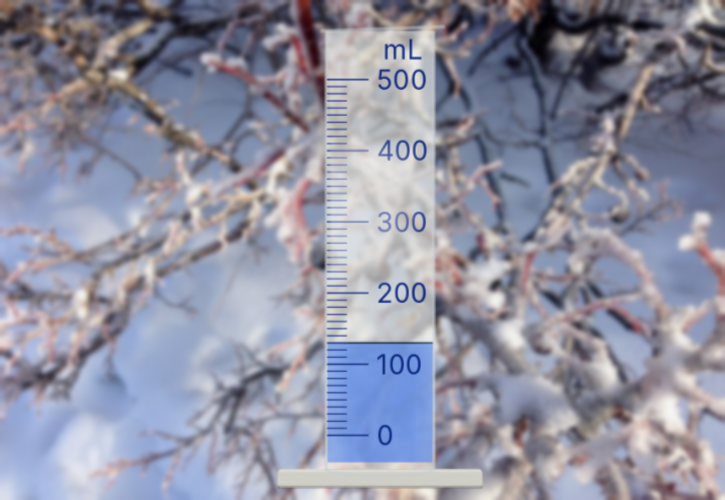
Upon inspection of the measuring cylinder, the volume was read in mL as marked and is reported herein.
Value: 130 mL
